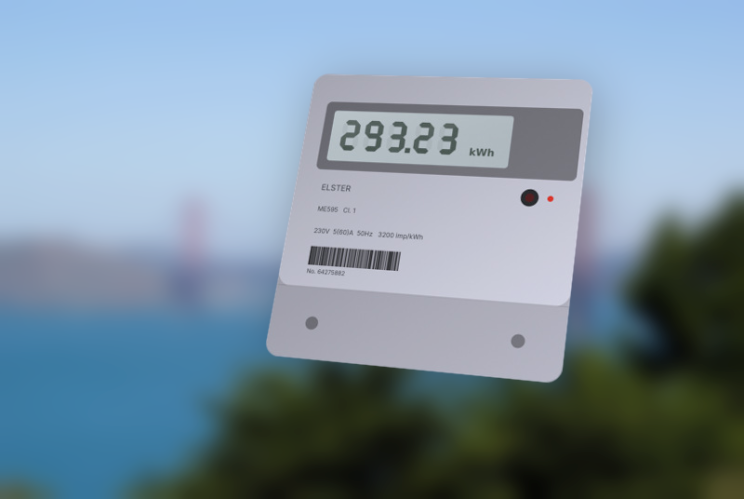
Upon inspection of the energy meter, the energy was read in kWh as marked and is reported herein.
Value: 293.23 kWh
